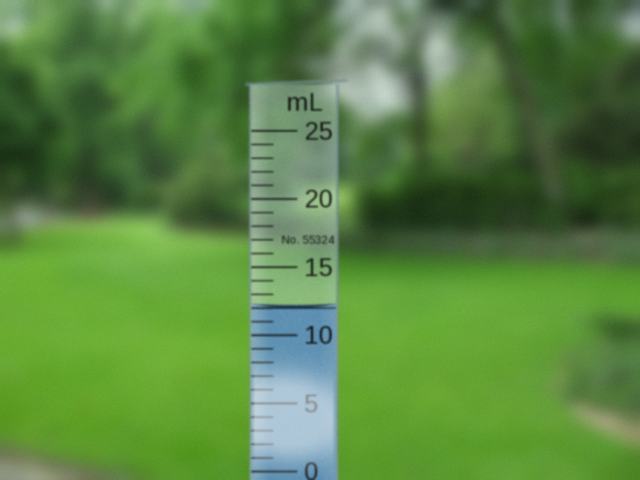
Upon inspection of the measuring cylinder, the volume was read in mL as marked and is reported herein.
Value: 12 mL
